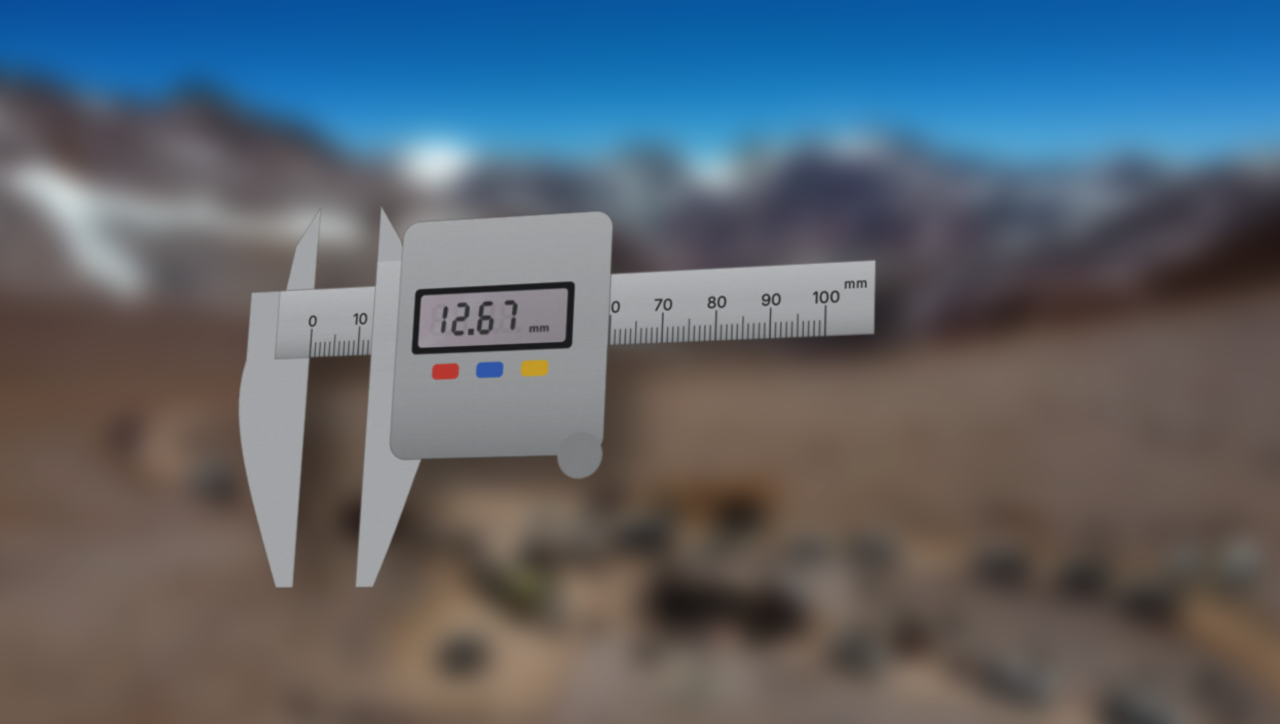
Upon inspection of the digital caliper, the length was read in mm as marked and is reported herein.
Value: 12.67 mm
